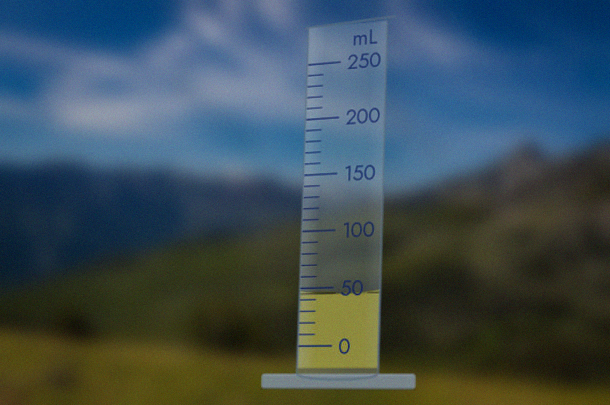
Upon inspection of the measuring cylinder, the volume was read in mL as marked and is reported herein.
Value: 45 mL
